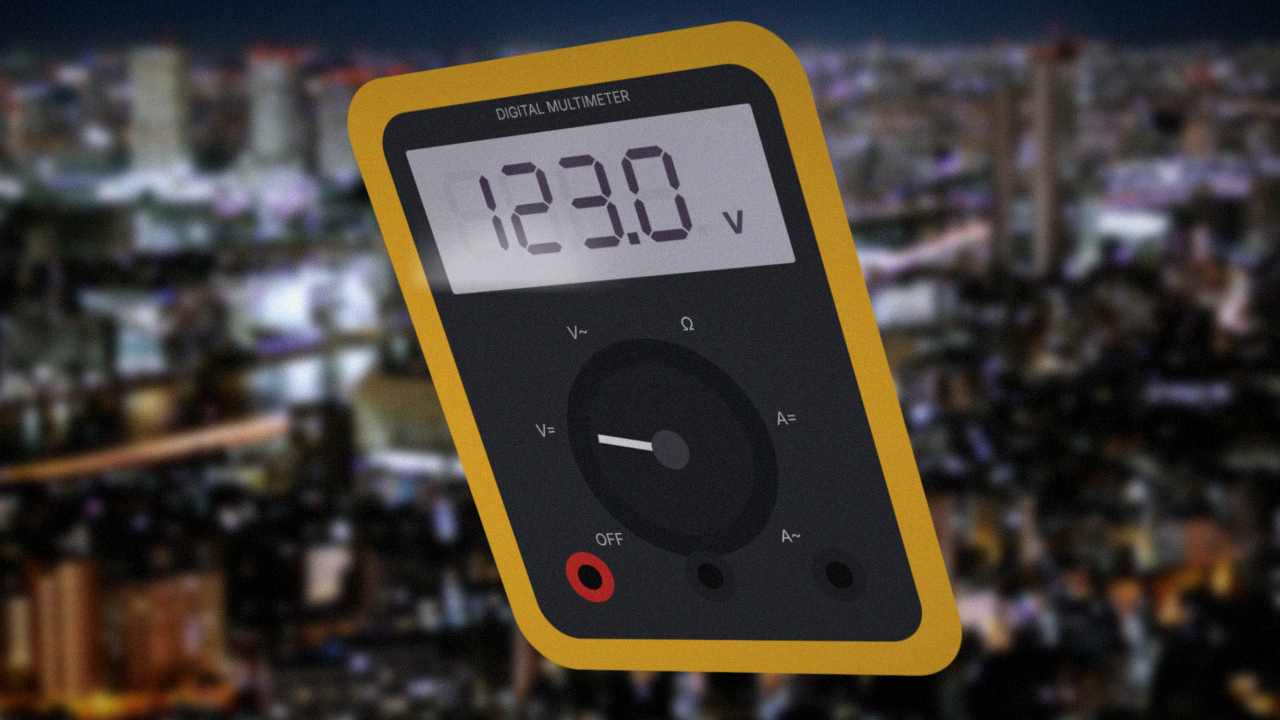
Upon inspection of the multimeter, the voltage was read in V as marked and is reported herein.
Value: 123.0 V
